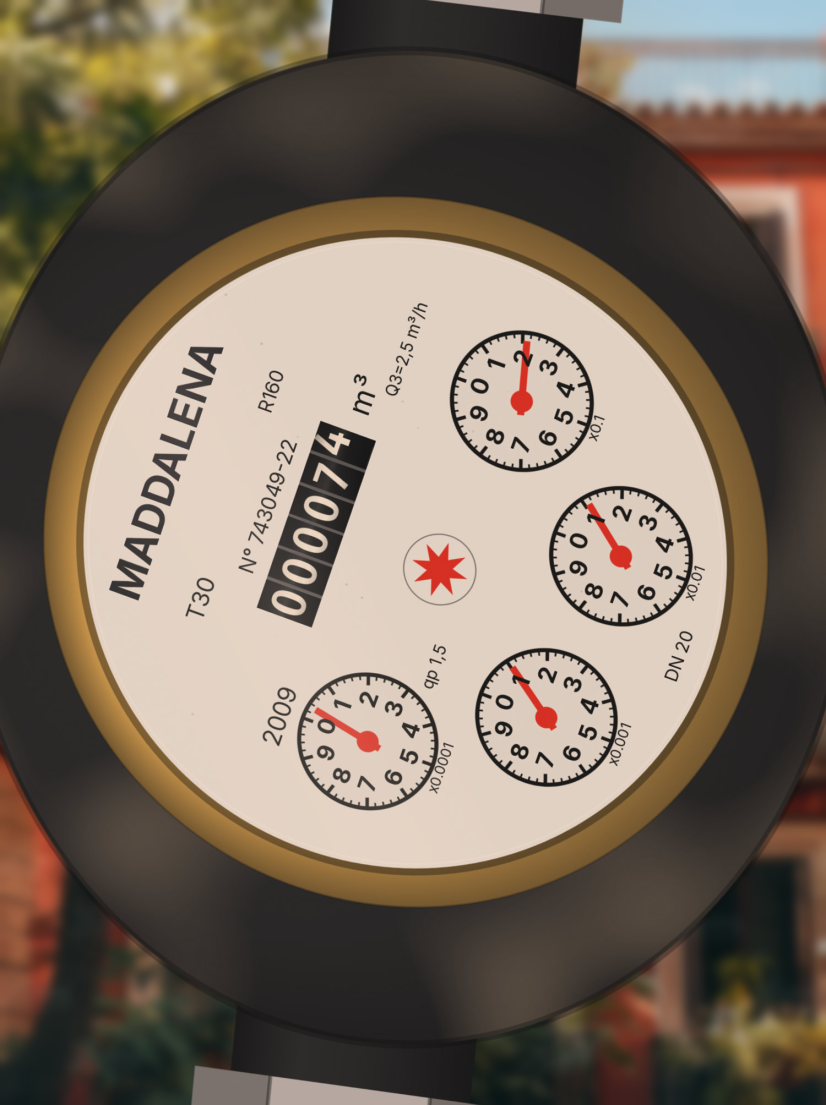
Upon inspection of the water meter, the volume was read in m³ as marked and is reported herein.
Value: 74.2110 m³
